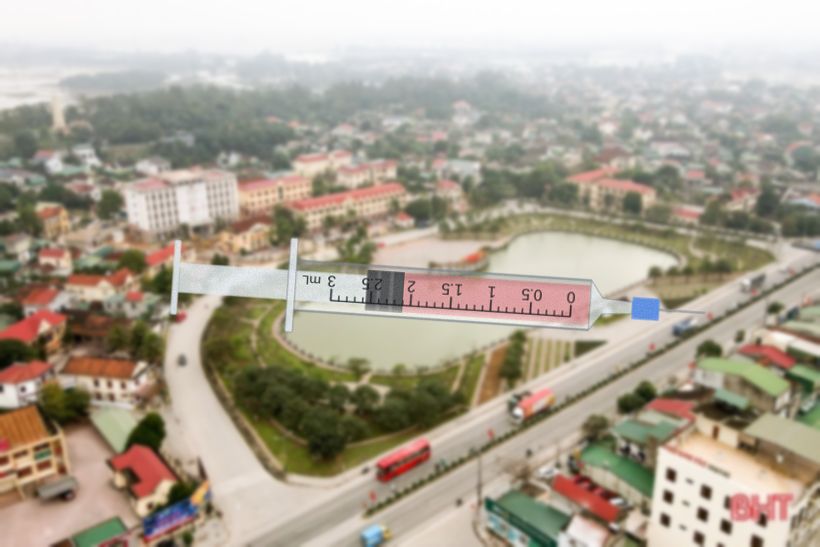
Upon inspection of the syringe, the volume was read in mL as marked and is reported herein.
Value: 2.1 mL
